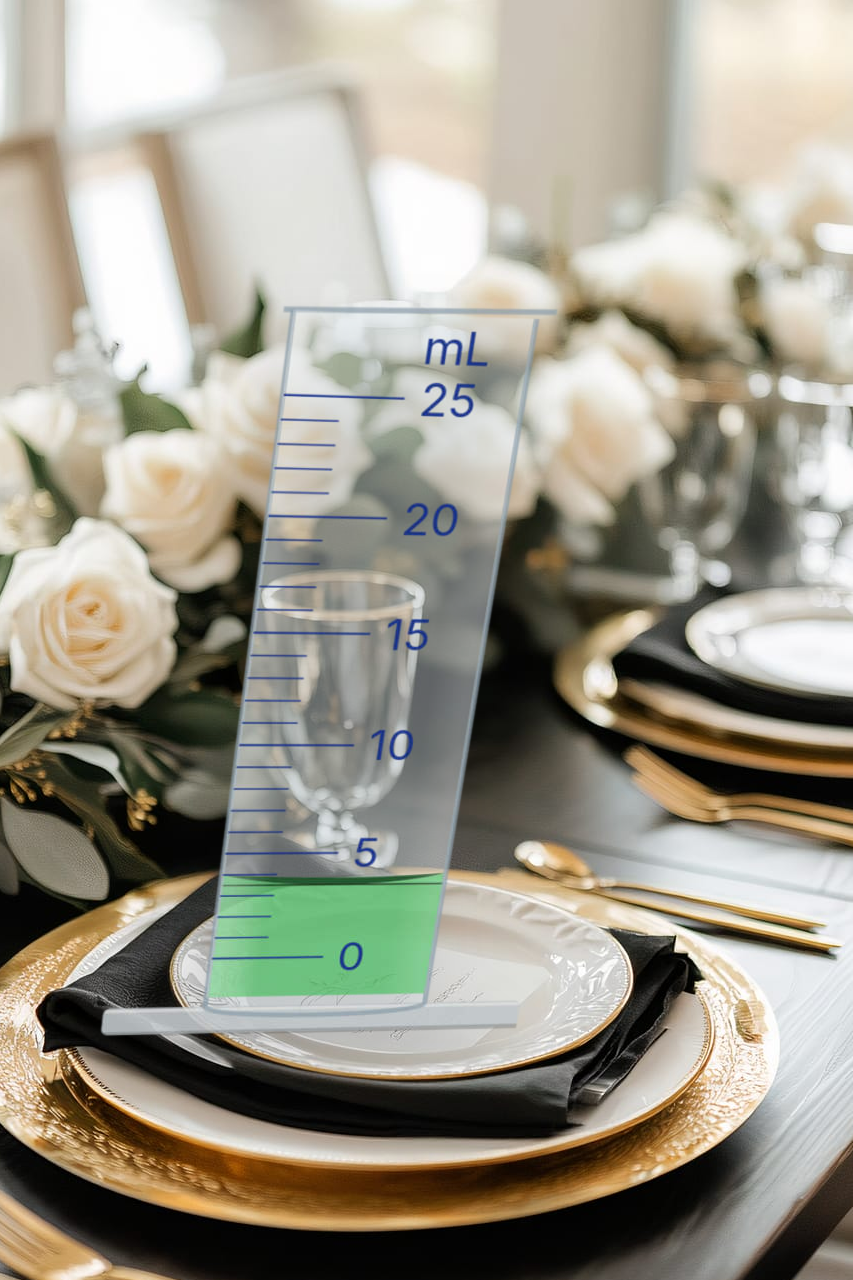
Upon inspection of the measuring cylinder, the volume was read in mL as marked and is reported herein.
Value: 3.5 mL
